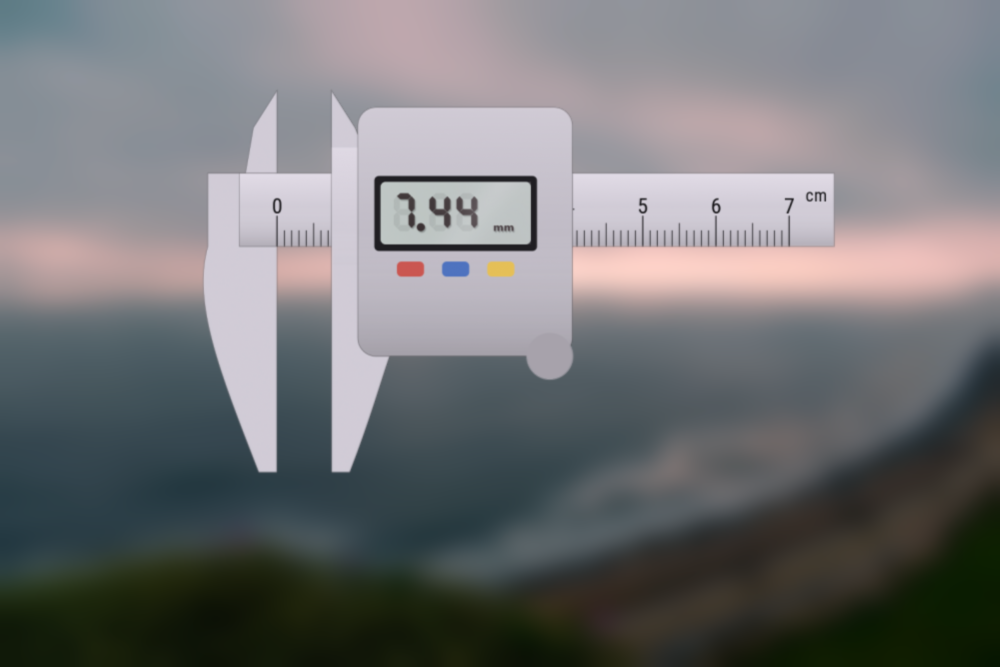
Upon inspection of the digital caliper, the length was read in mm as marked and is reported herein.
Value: 7.44 mm
